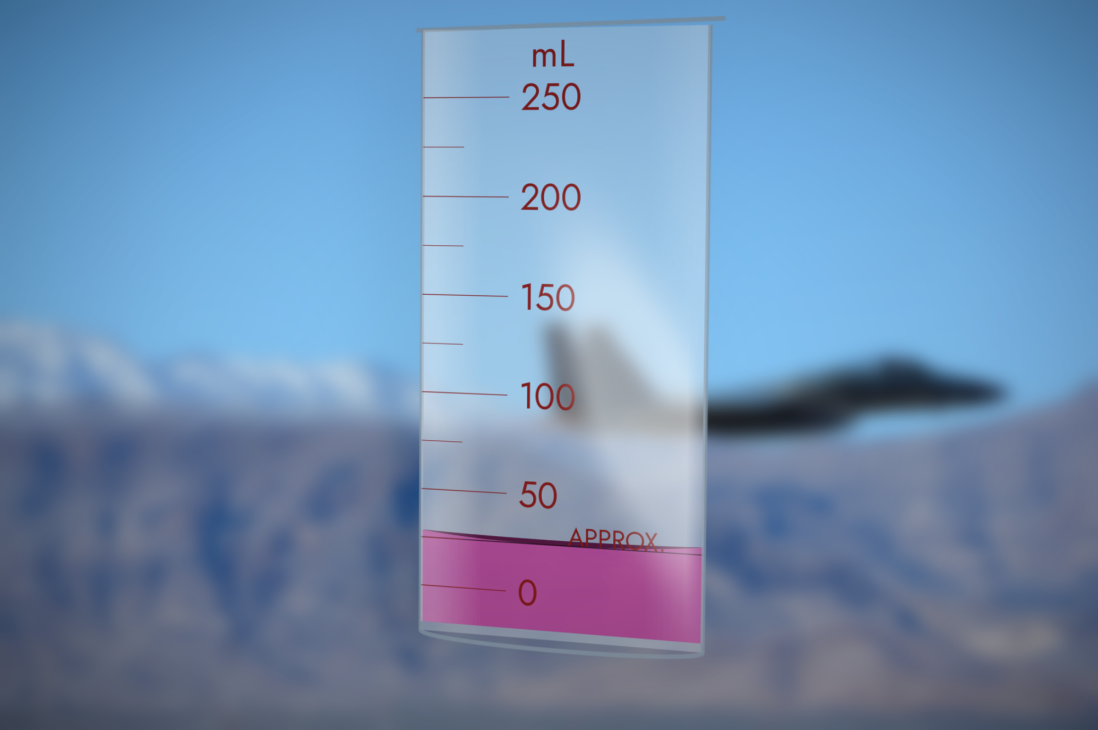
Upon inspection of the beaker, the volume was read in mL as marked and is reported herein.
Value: 25 mL
